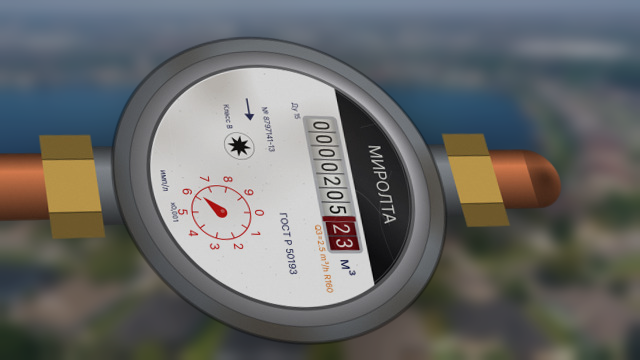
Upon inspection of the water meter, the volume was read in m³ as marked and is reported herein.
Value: 205.236 m³
